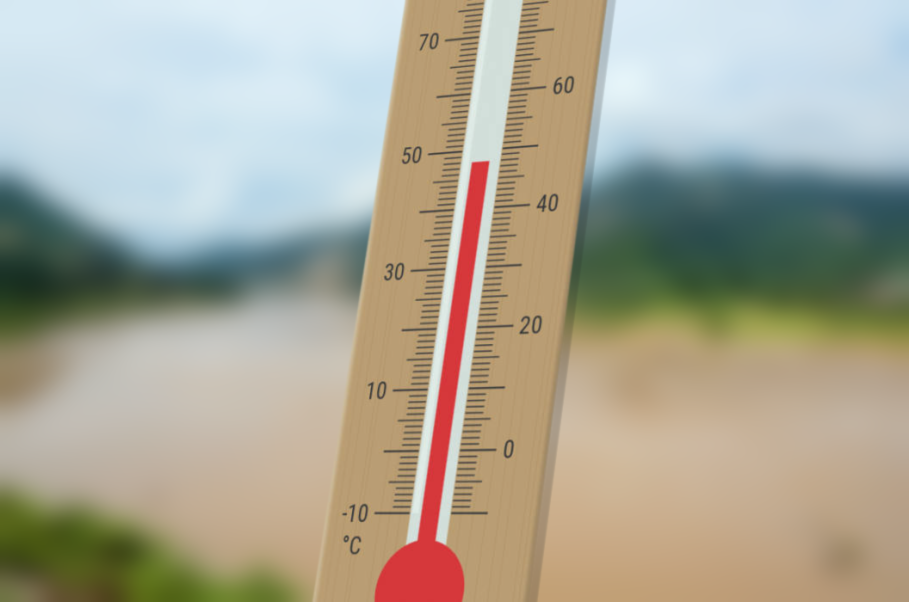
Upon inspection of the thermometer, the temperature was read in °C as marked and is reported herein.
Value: 48 °C
